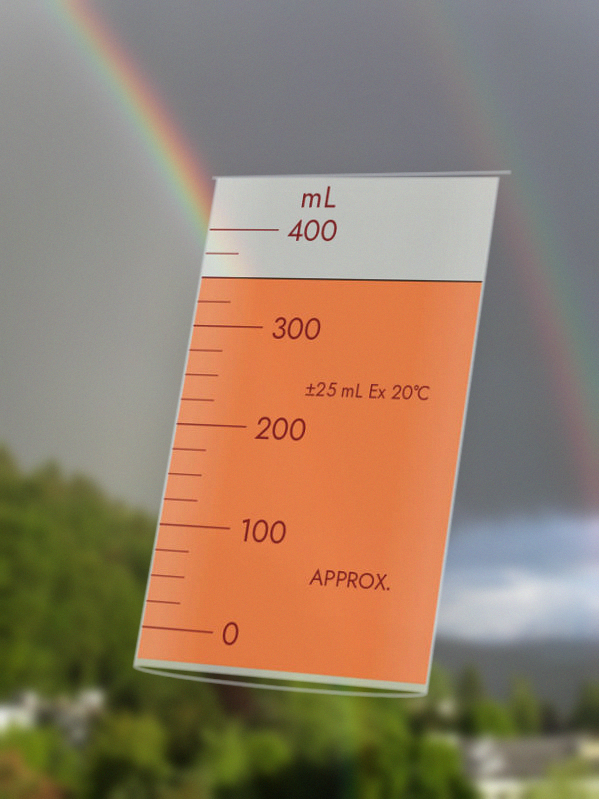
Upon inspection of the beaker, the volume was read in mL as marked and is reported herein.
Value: 350 mL
